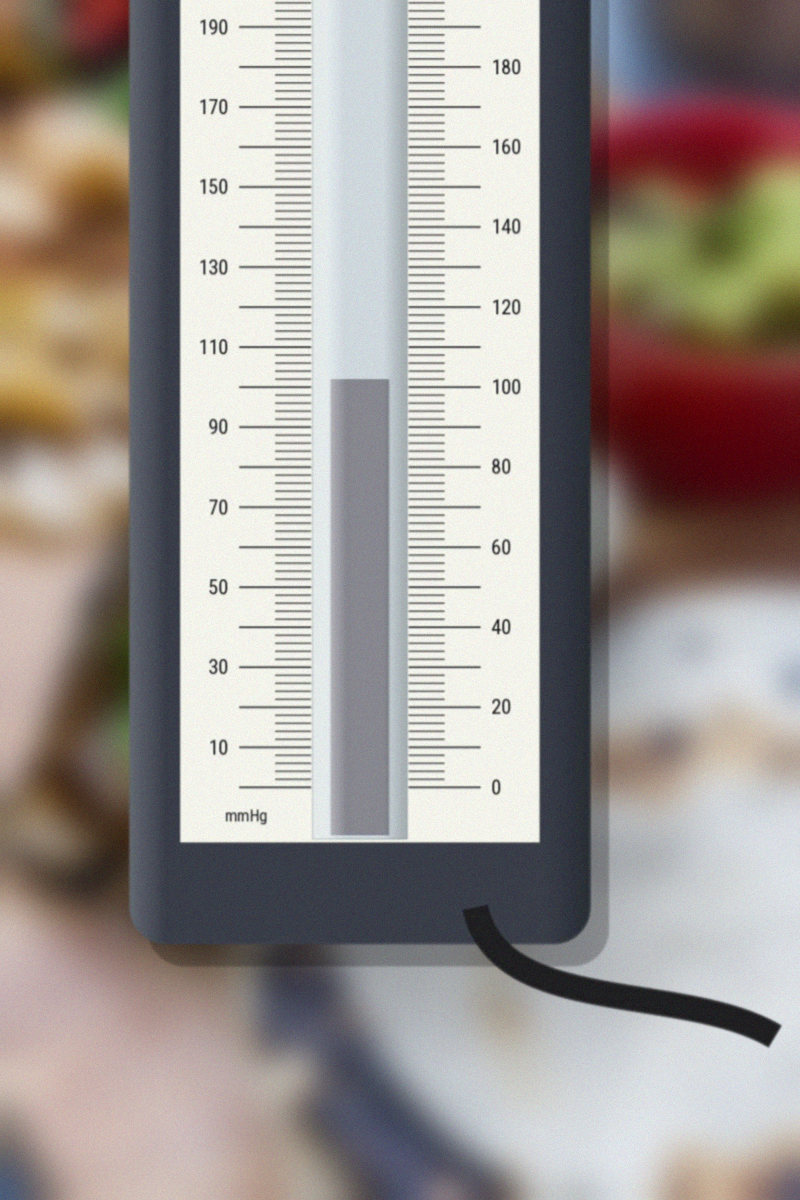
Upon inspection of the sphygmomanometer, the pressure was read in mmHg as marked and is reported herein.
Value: 102 mmHg
